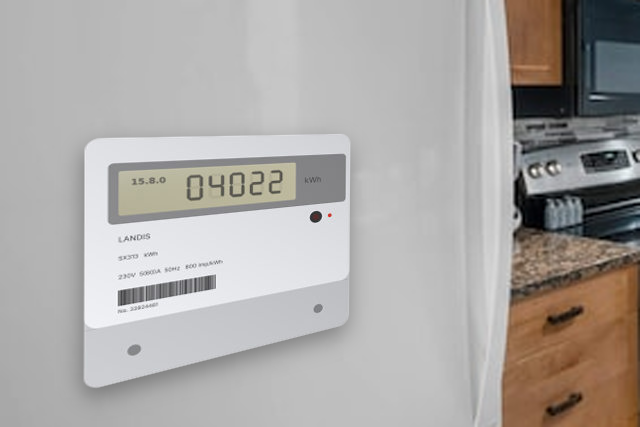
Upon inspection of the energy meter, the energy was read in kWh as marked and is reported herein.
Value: 4022 kWh
